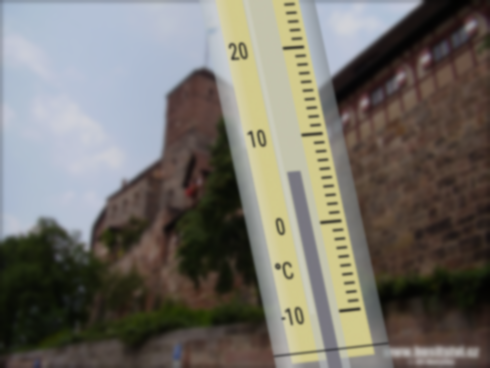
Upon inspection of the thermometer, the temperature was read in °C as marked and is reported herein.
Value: 6 °C
